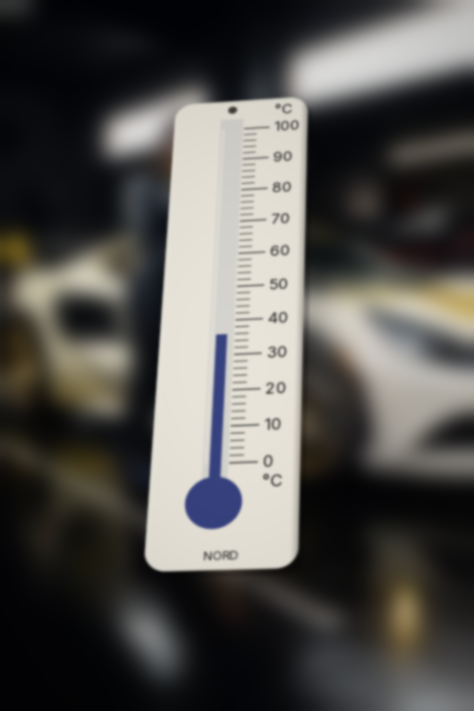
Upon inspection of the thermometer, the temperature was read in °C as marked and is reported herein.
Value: 36 °C
